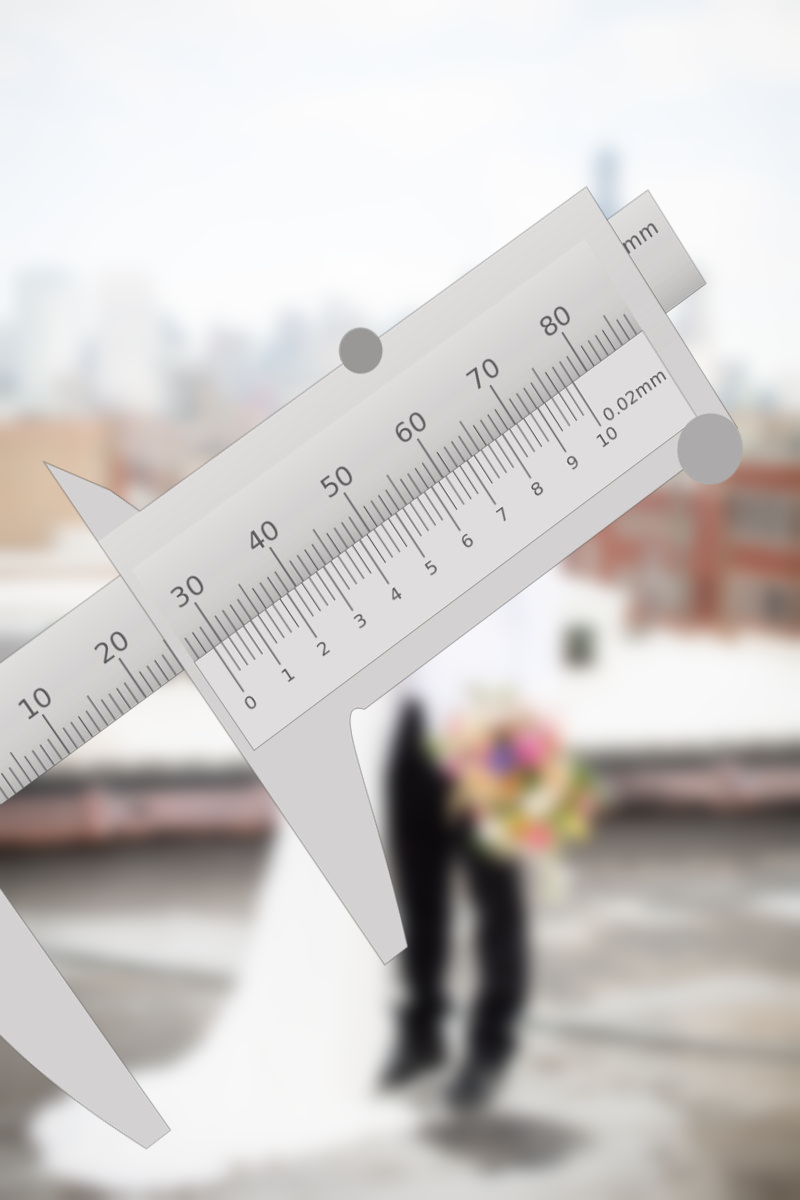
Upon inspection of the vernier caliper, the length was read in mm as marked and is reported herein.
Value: 29.0 mm
